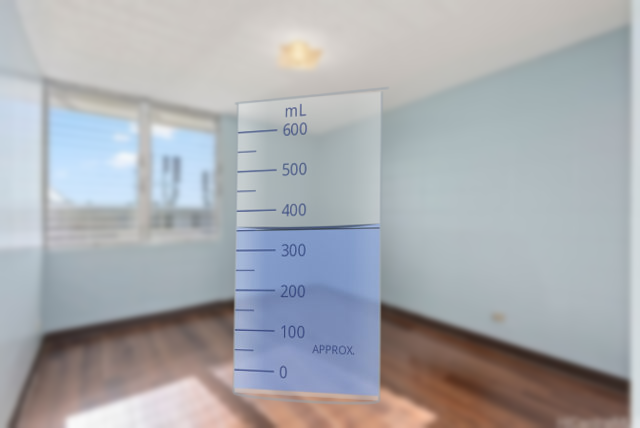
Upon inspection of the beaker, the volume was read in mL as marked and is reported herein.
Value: 350 mL
